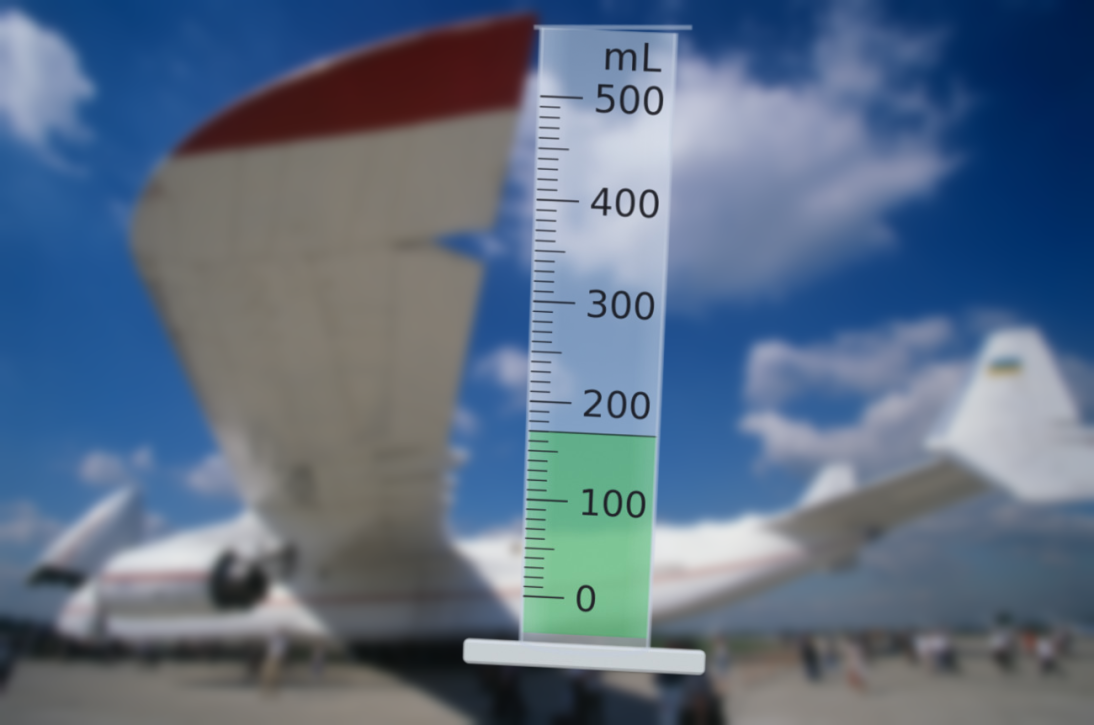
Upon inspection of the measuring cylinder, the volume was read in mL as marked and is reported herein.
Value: 170 mL
